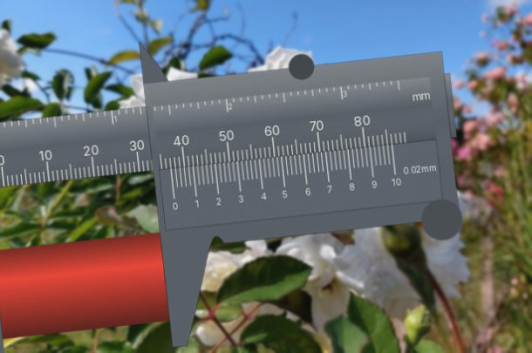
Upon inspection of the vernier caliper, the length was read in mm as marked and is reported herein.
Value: 37.0 mm
